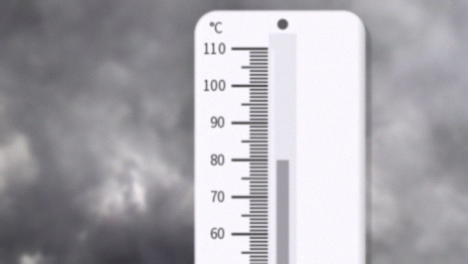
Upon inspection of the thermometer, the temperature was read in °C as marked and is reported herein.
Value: 80 °C
